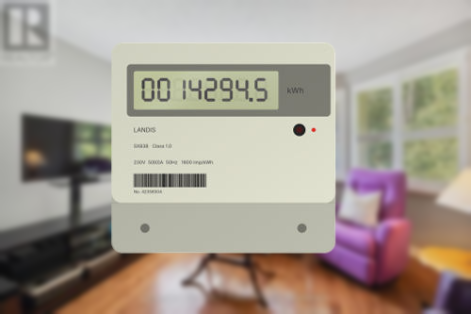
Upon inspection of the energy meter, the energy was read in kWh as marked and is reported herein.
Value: 14294.5 kWh
